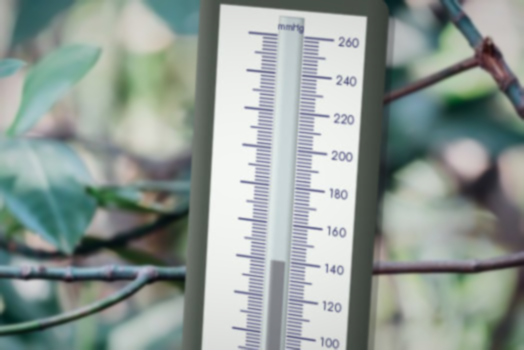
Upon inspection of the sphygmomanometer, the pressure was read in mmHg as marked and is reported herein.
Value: 140 mmHg
